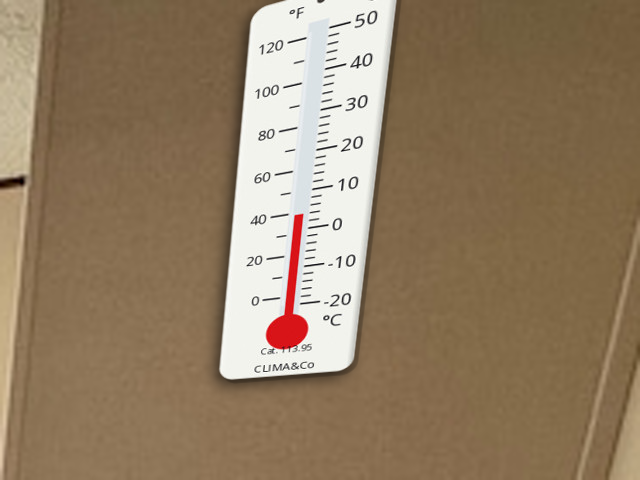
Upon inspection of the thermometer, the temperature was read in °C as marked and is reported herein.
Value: 4 °C
